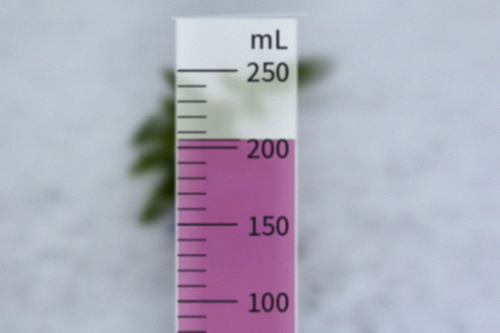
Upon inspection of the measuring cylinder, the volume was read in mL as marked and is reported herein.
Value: 205 mL
